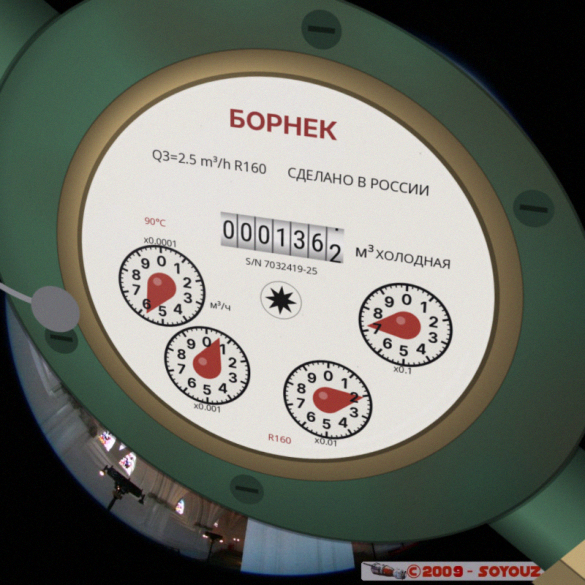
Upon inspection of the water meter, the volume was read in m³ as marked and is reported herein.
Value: 1361.7205 m³
